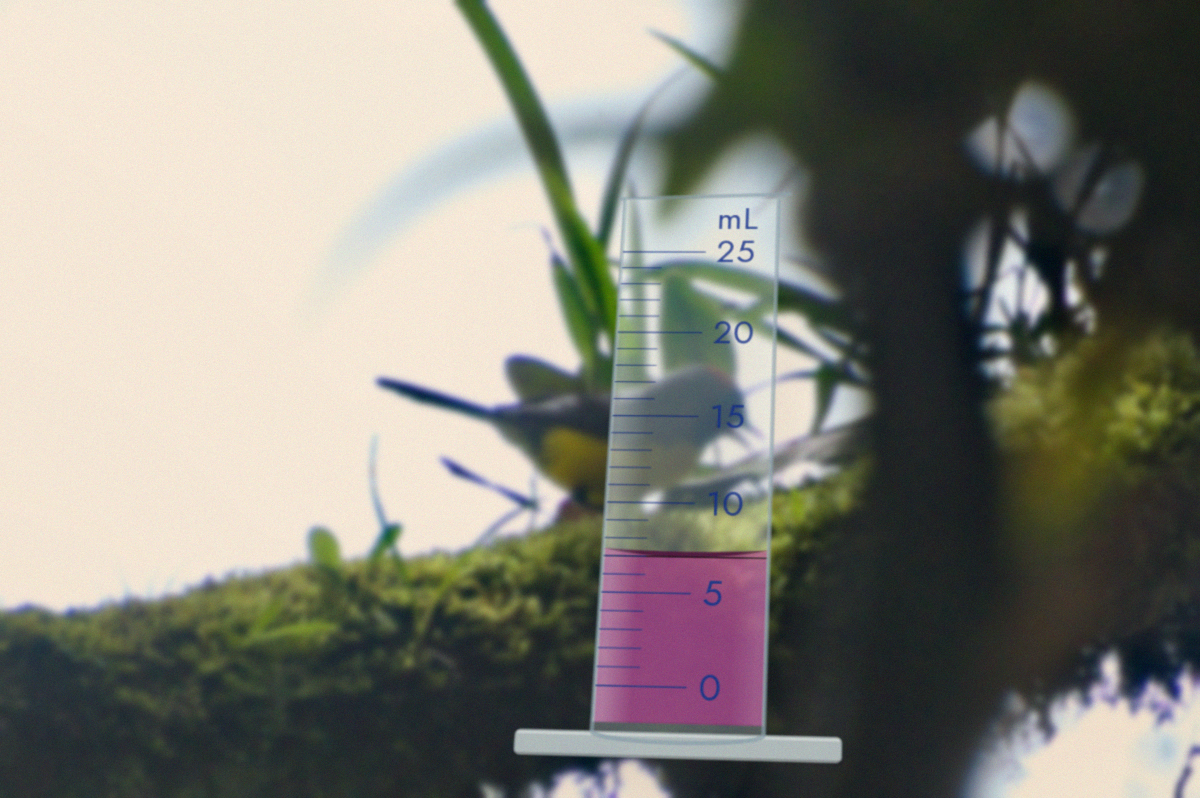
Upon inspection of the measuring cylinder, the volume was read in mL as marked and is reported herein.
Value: 7 mL
